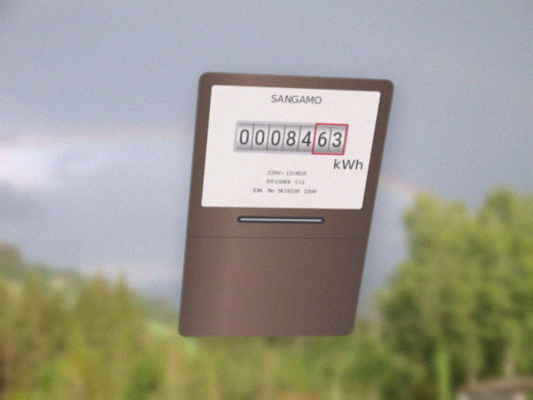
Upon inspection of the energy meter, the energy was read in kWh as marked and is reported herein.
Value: 84.63 kWh
